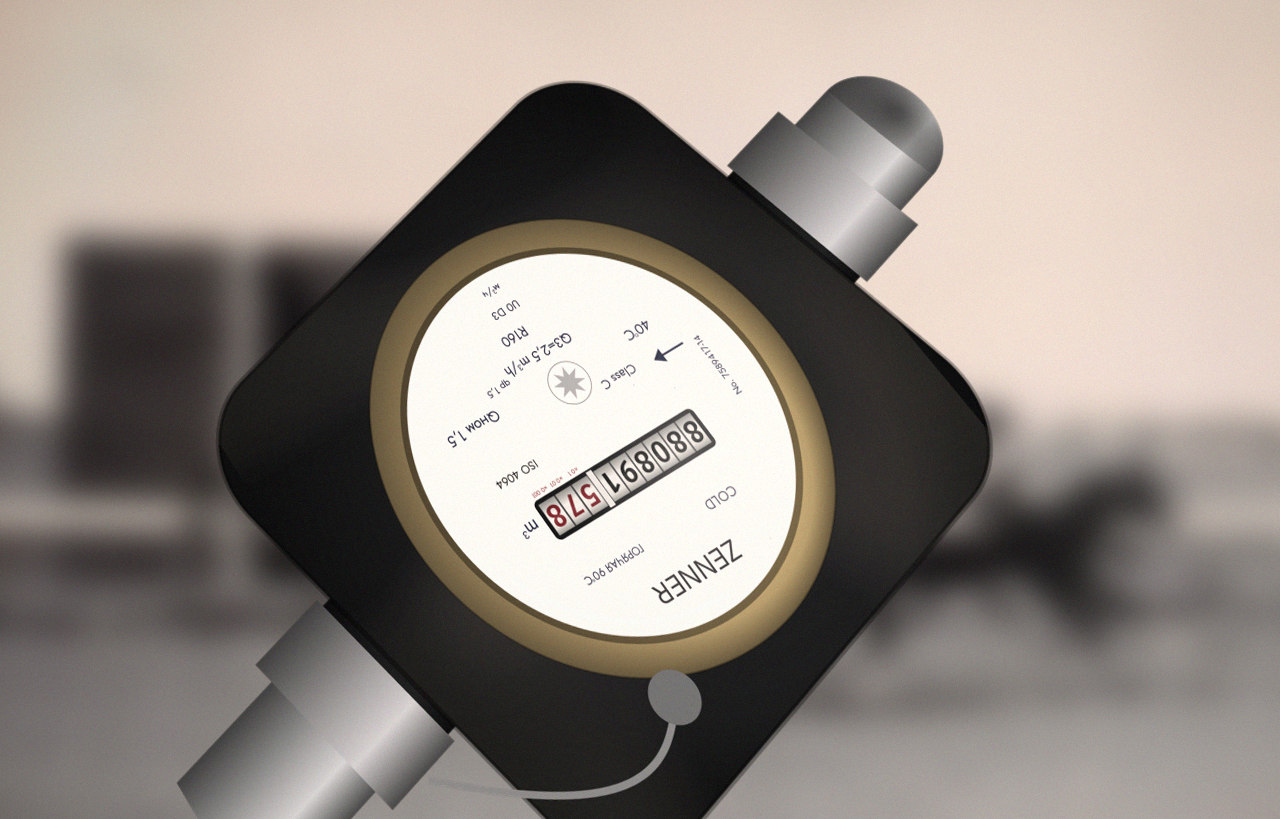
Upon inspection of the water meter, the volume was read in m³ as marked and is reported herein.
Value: 880891.578 m³
